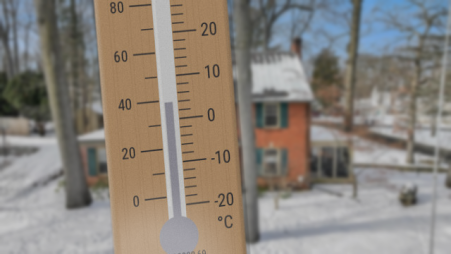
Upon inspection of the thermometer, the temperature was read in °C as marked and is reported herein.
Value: 4 °C
